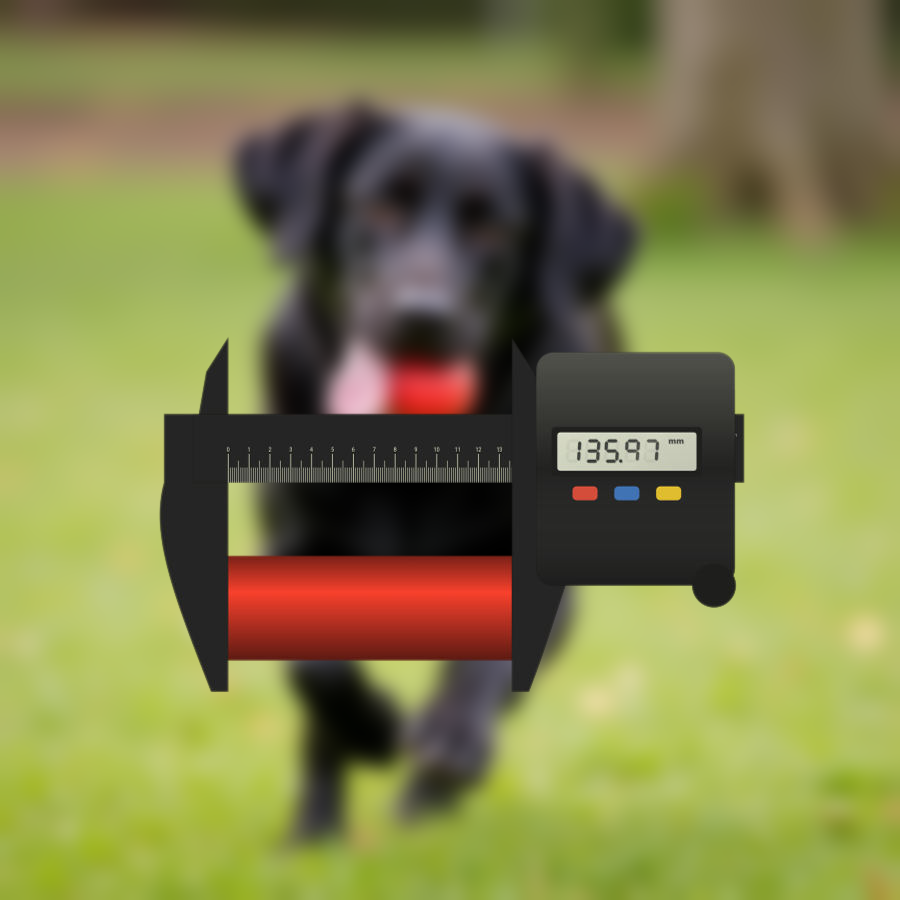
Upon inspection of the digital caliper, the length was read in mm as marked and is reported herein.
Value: 135.97 mm
